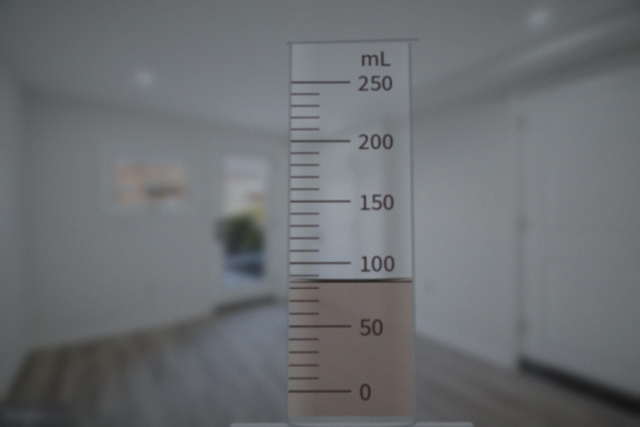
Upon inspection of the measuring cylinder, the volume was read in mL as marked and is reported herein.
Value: 85 mL
